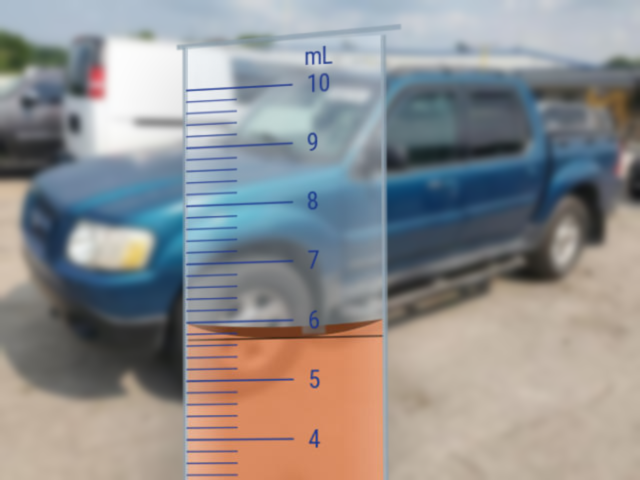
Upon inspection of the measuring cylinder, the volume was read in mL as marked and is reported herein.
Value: 5.7 mL
